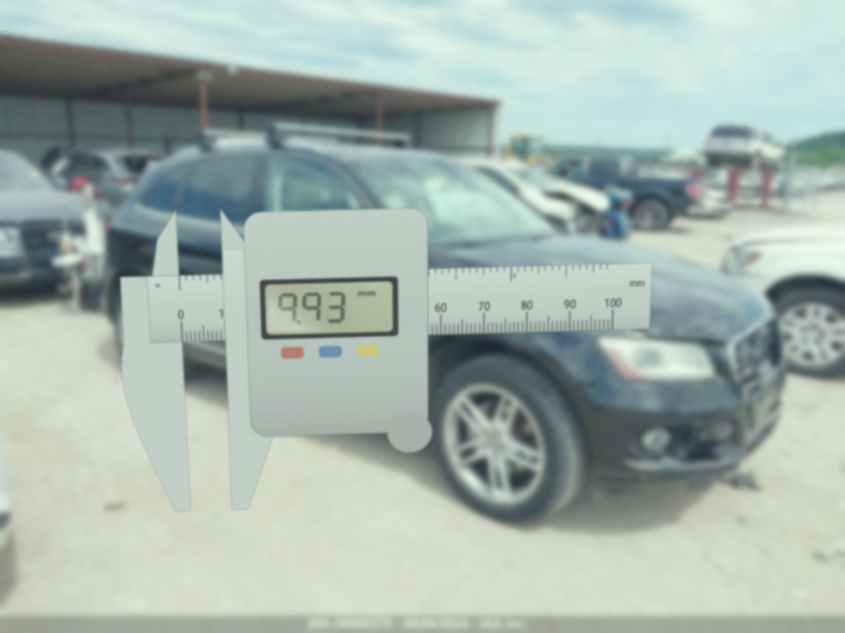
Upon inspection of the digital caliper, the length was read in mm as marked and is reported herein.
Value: 9.93 mm
